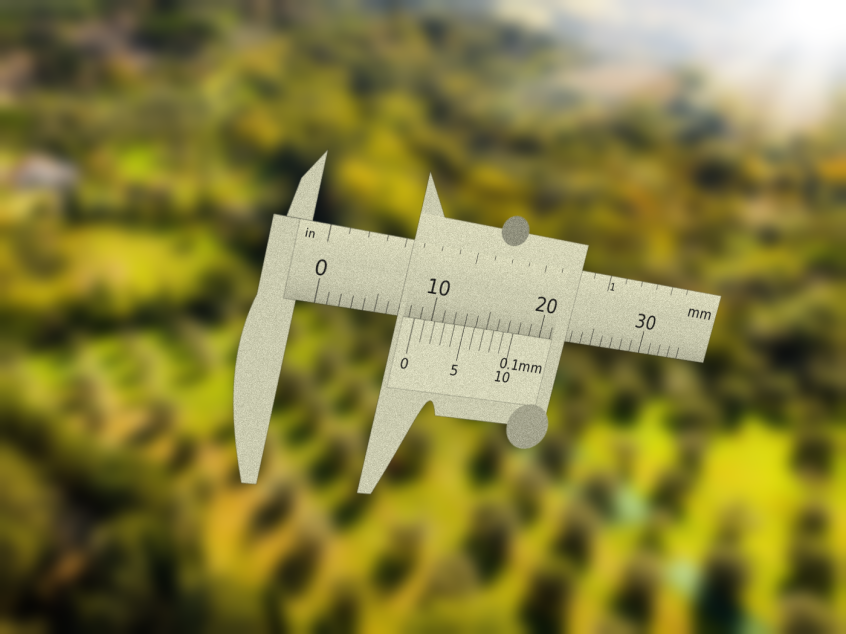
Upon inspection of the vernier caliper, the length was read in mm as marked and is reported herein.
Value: 8.5 mm
